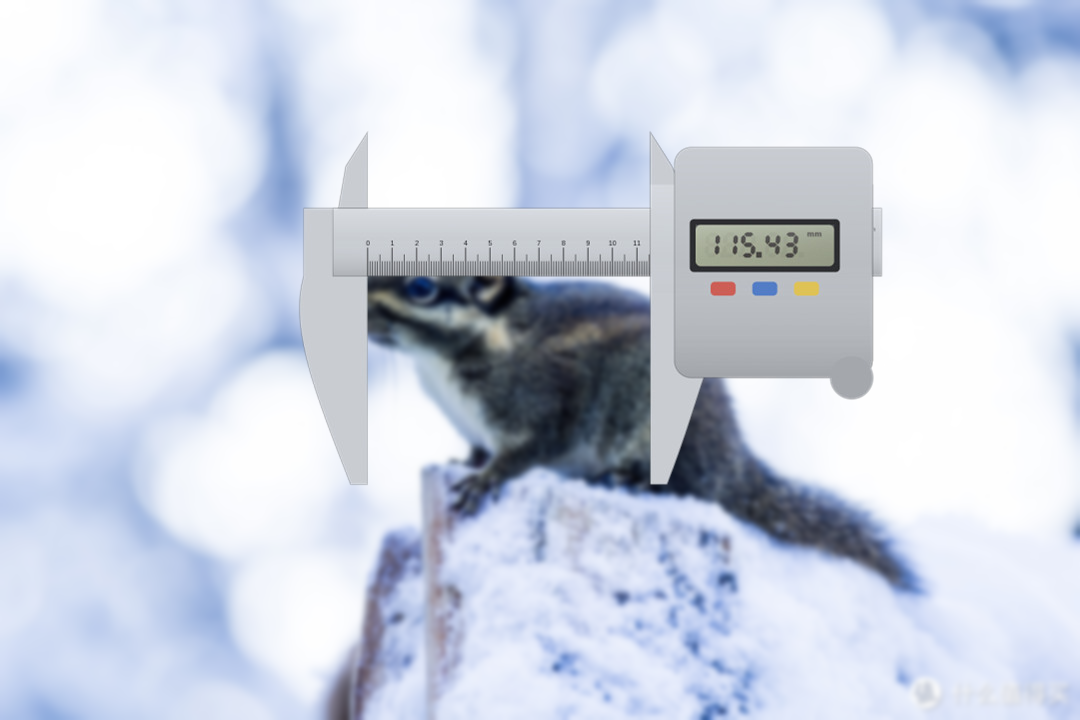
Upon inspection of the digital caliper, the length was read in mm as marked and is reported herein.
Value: 115.43 mm
